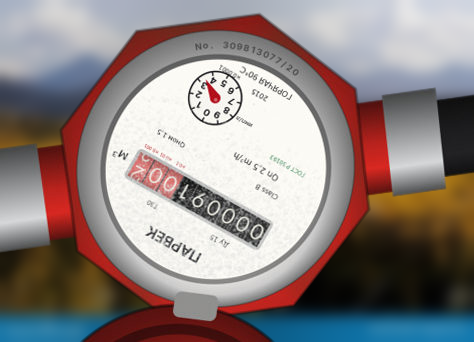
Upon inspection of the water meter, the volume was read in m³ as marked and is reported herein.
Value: 91.0023 m³
